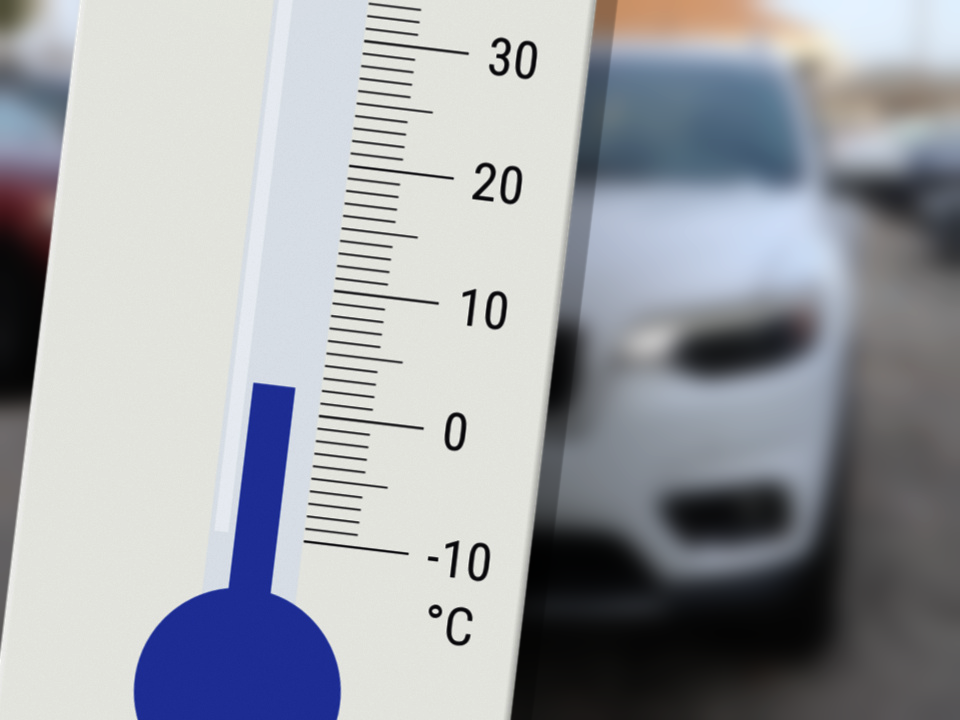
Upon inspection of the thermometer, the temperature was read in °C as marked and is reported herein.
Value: 2 °C
